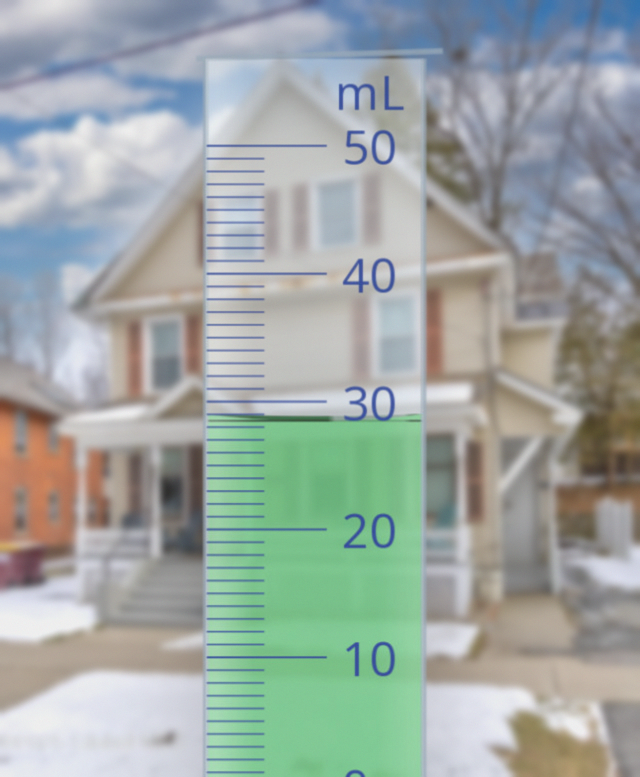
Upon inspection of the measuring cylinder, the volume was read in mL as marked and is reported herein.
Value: 28.5 mL
